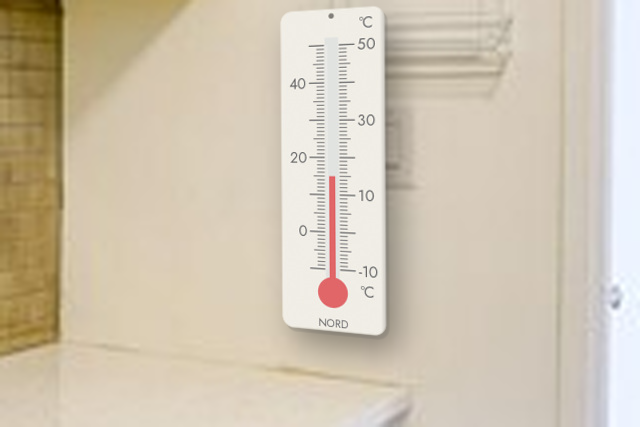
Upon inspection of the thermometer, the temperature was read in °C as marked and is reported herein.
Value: 15 °C
